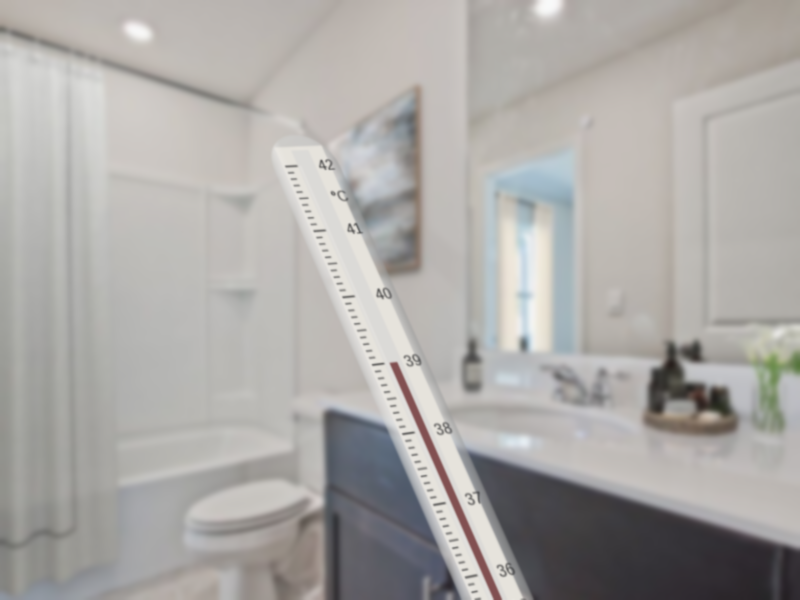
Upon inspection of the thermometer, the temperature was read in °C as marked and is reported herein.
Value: 39 °C
